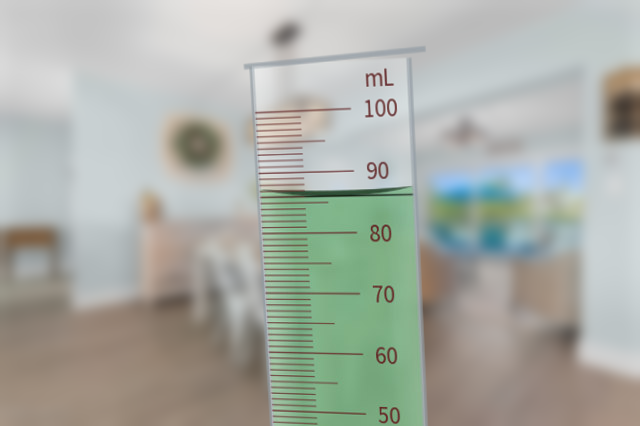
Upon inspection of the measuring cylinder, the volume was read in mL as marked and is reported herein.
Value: 86 mL
